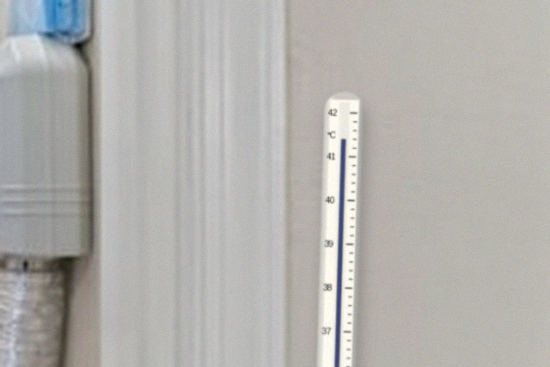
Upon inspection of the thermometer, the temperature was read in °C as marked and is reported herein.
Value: 41.4 °C
